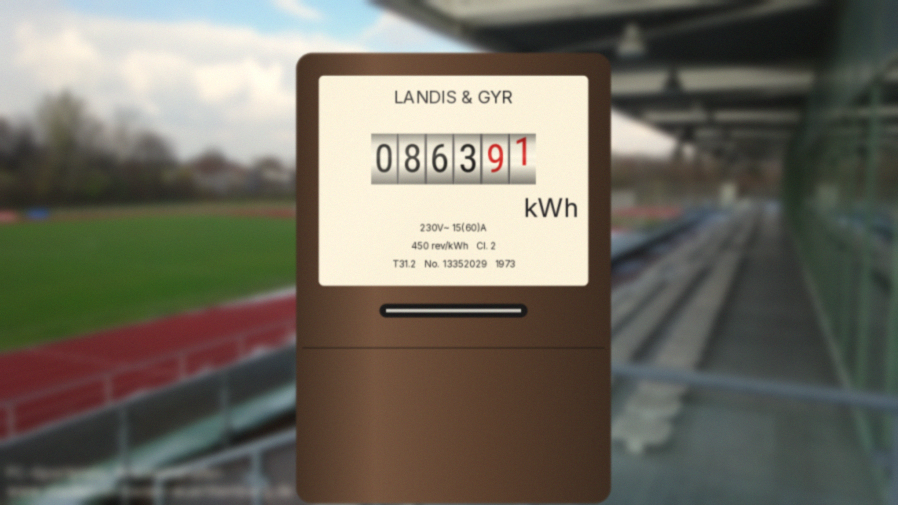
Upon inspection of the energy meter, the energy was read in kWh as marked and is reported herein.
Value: 863.91 kWh
